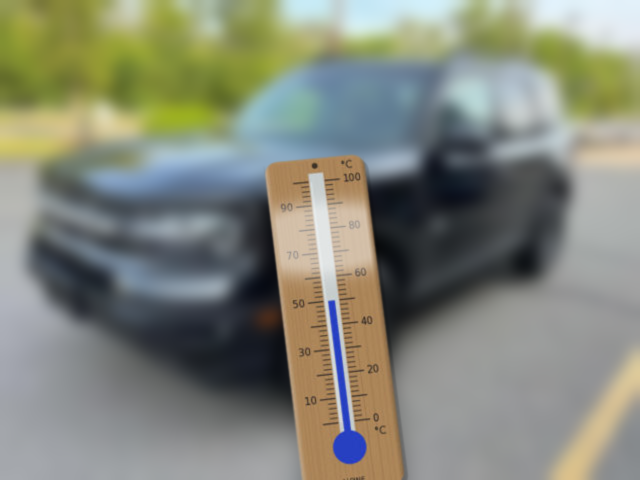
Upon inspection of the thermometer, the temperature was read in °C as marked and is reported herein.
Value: 50 °C
